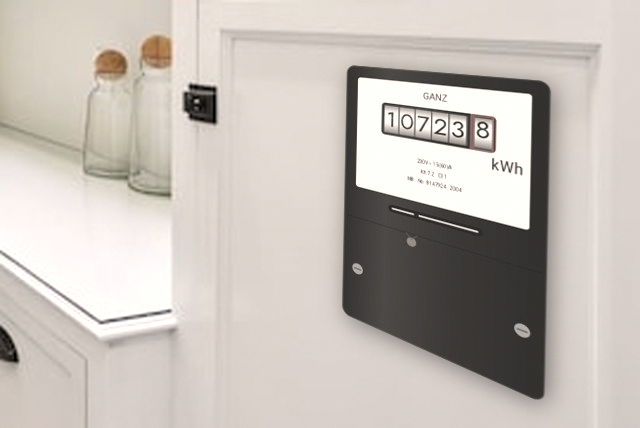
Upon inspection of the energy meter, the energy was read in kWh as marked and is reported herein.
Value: 10723.8 kWh
